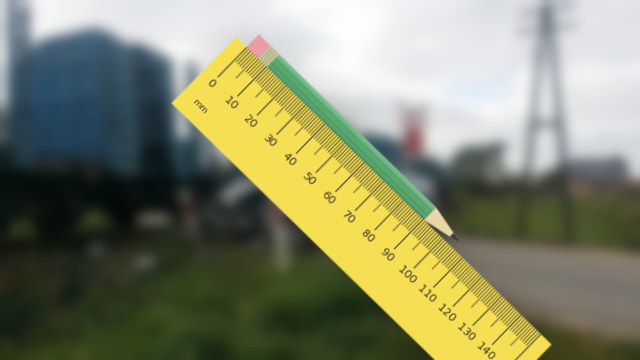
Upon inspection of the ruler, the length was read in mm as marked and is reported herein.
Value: 105 mm
